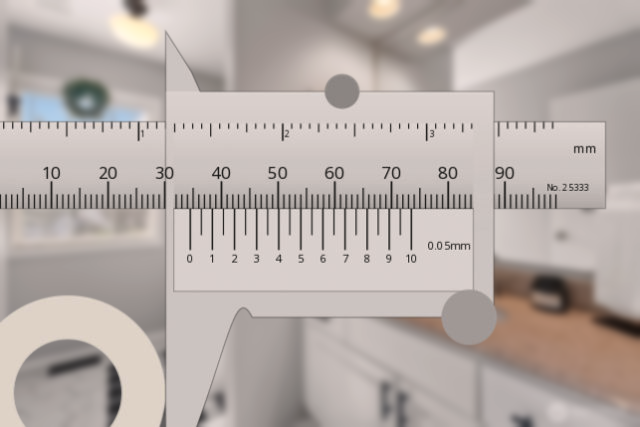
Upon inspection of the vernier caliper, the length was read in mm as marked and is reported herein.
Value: 34.5 mm
